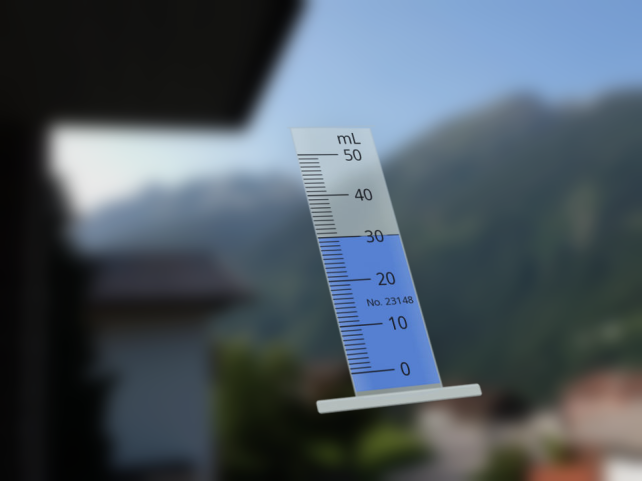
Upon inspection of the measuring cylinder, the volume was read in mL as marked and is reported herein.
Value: 30 mL
